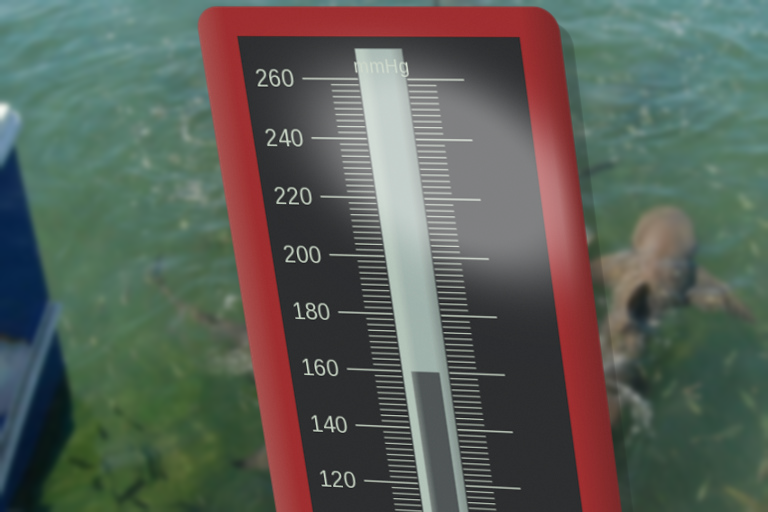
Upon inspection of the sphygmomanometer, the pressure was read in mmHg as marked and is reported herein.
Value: 160 mmHg
